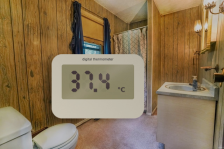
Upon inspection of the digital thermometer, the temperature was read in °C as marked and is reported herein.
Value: 37.4 °C
